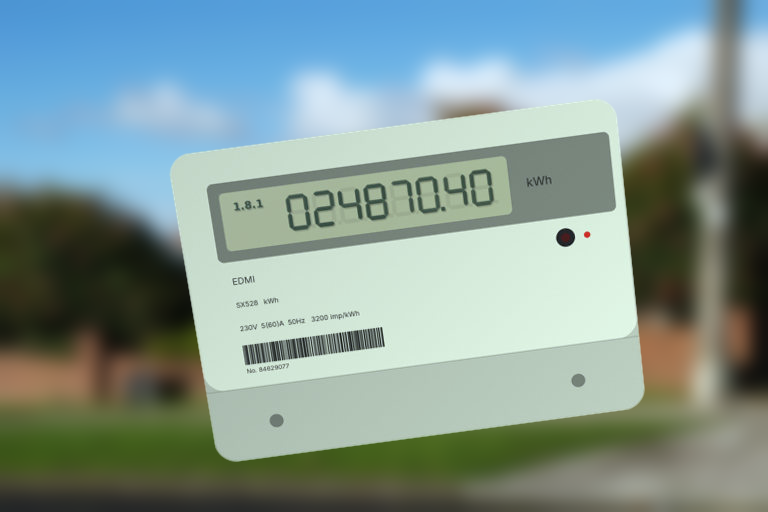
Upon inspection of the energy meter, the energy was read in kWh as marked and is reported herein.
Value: 24870.40 kWh
